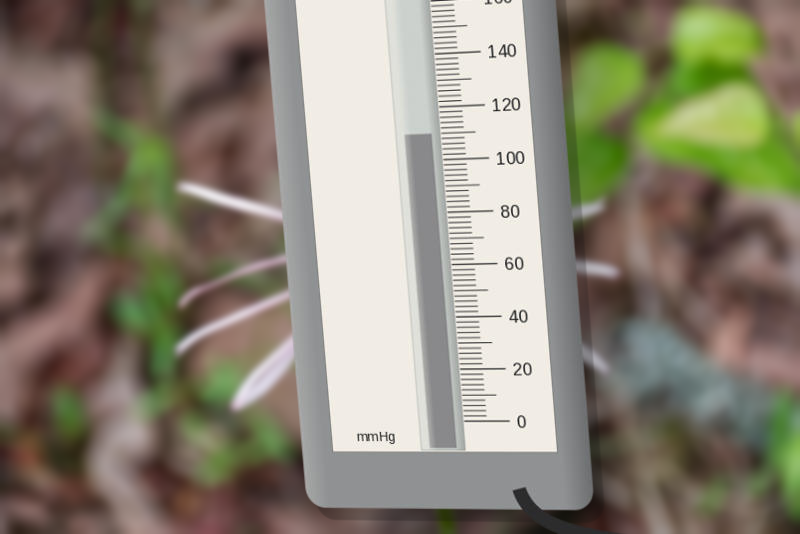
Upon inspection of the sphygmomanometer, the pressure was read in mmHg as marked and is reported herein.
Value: 110 mmHg
